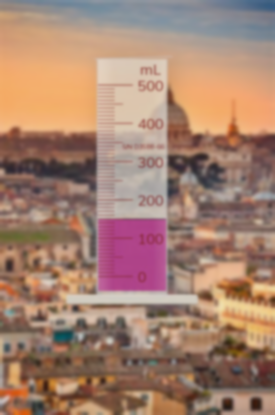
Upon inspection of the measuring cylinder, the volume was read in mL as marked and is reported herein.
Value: 150 mL
